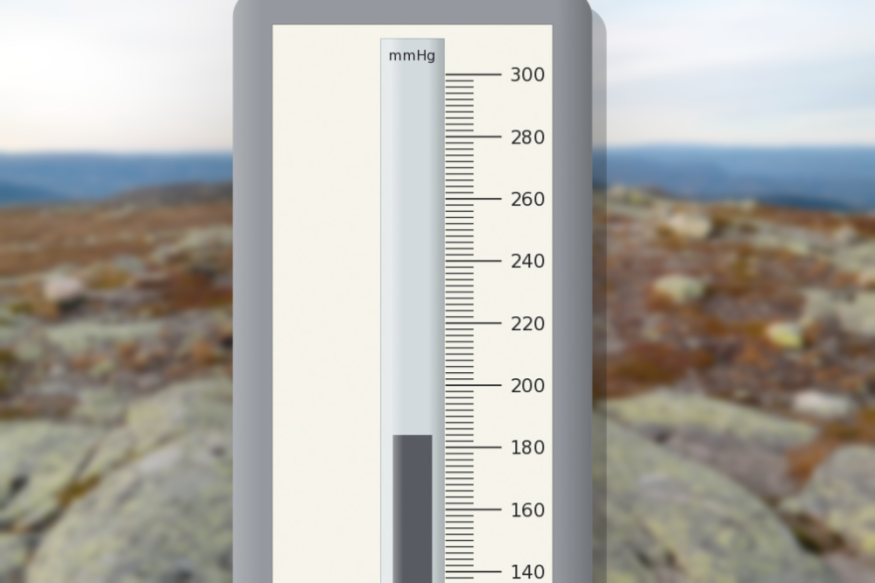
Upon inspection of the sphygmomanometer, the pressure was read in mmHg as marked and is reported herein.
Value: 184 mmHg
